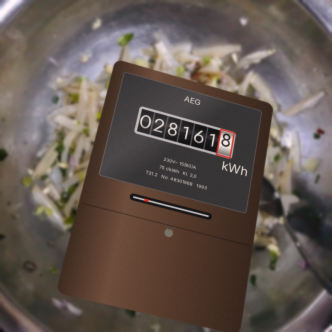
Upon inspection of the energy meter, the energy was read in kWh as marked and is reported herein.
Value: 28161.8 kWh
